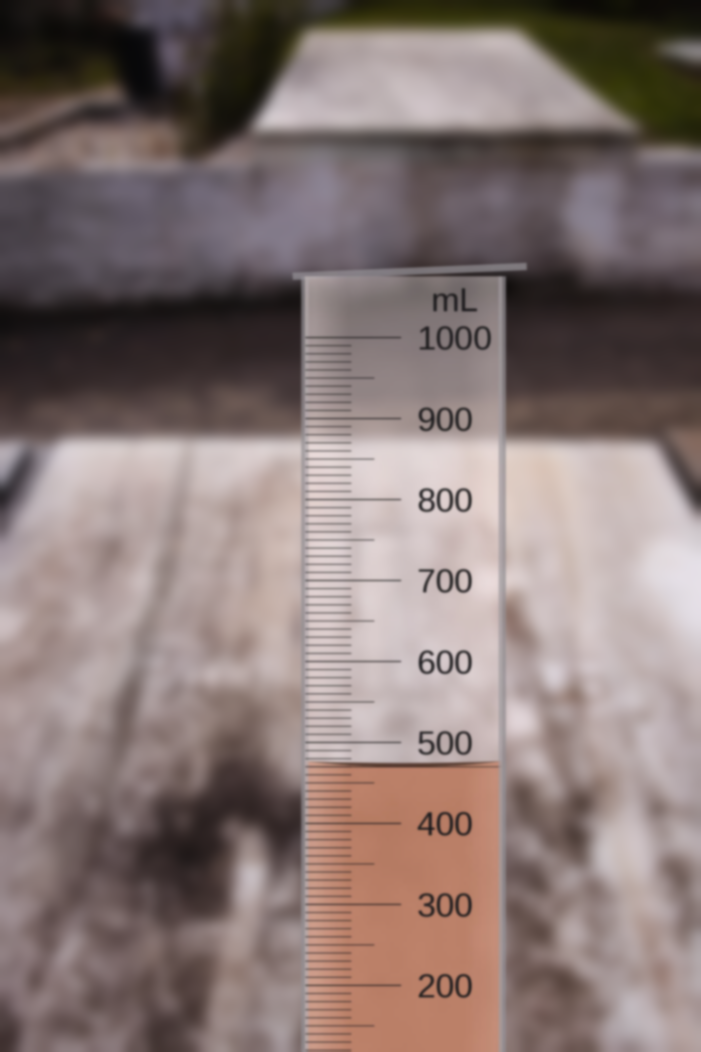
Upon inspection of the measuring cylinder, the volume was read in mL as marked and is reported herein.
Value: 470 mL
